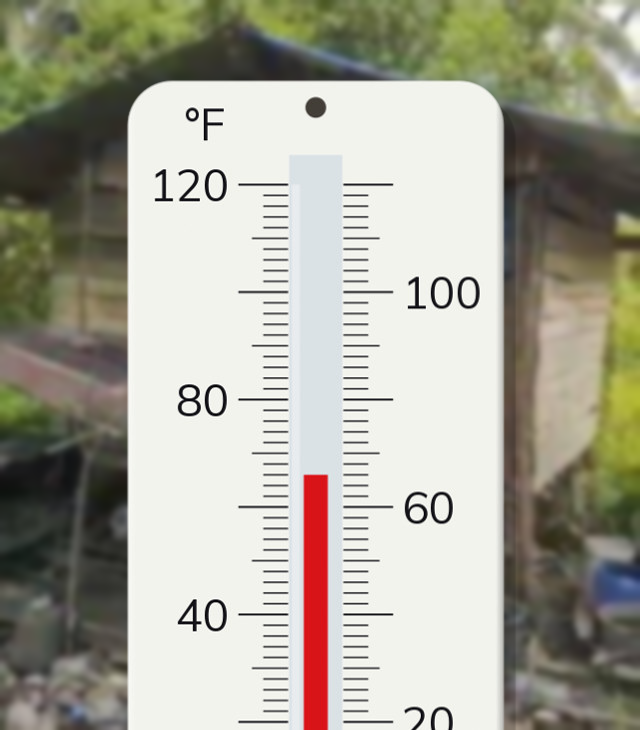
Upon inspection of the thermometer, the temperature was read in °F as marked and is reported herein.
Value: 66 °F
